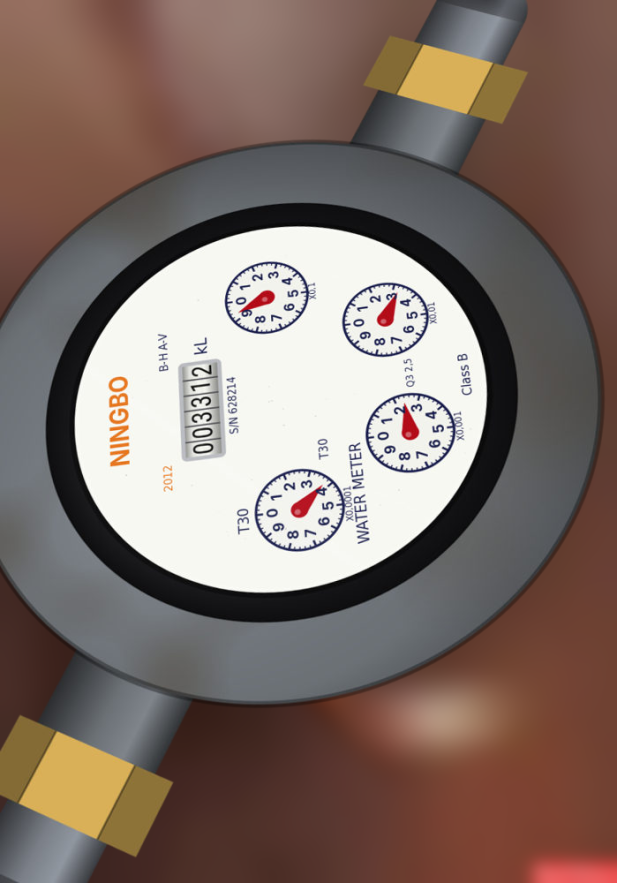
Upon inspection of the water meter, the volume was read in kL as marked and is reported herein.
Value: 3311.9323 kL
